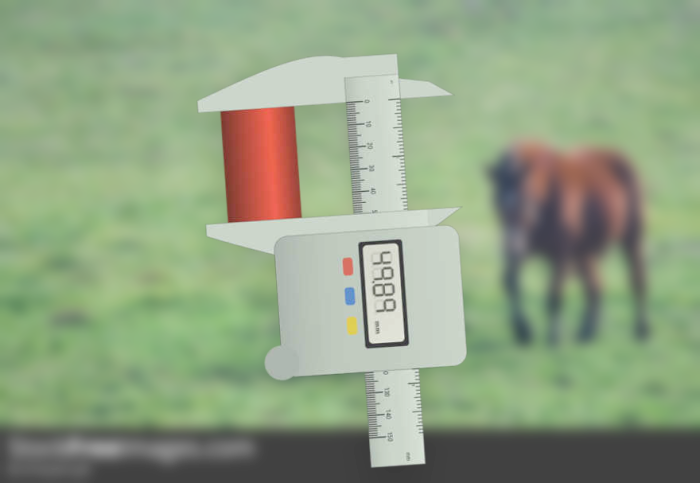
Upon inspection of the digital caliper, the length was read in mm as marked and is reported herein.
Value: 49.89 mm
